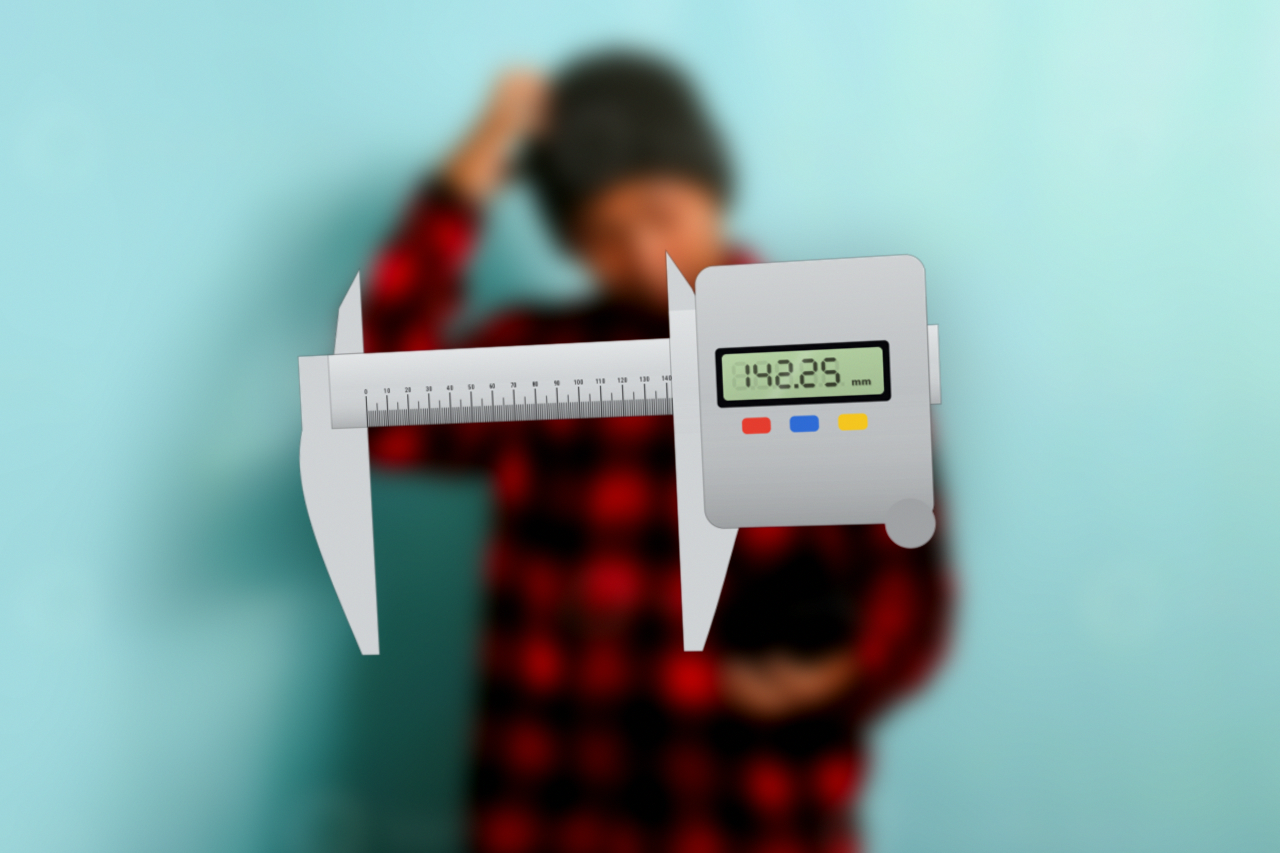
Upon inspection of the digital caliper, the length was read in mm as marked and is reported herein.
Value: 142.25 mm
